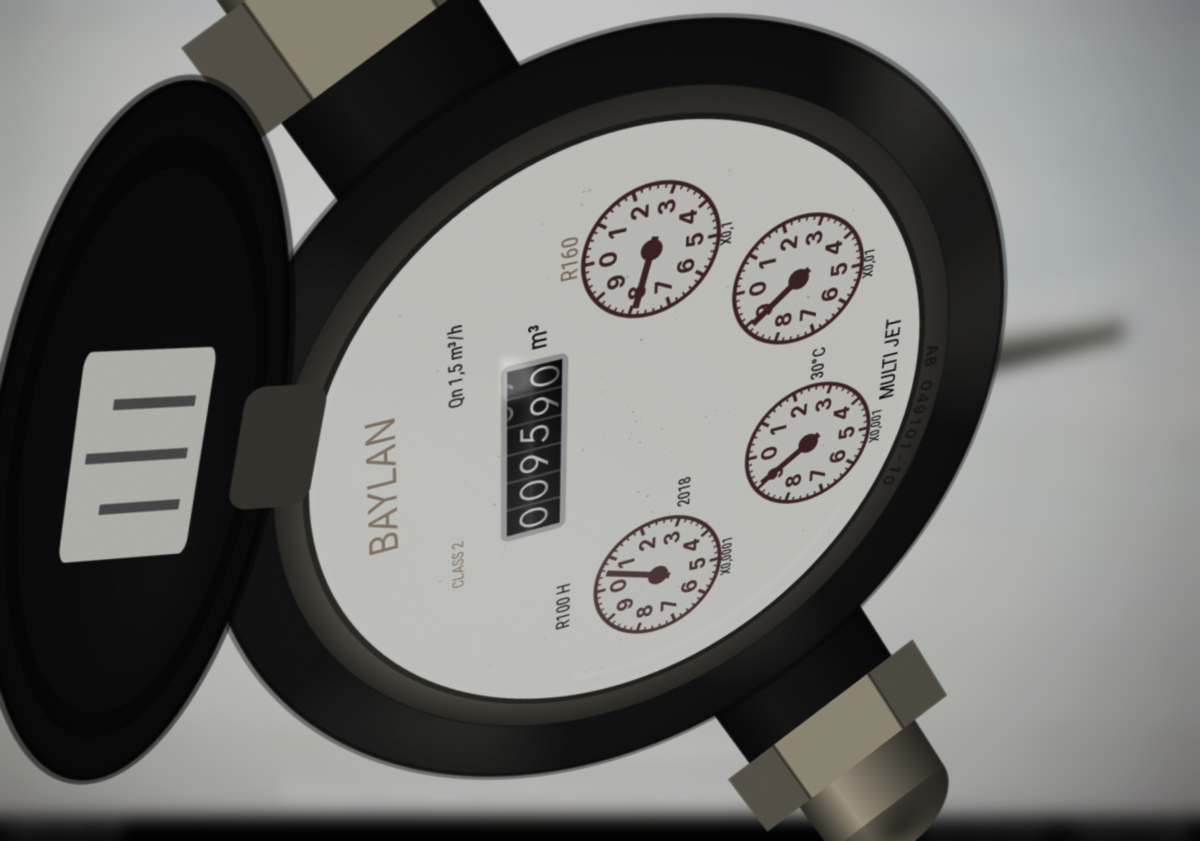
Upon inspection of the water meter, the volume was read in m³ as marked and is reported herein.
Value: 9589.7890 m³
